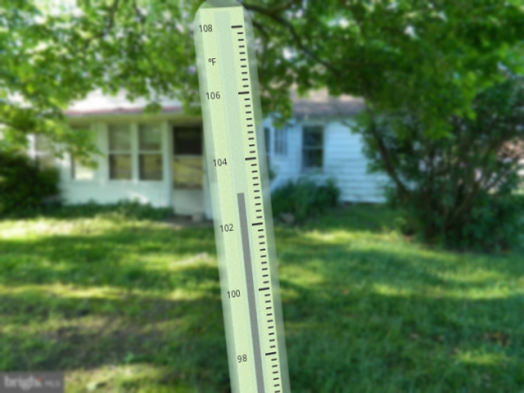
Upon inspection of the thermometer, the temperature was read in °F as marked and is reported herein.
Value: 103 °F
